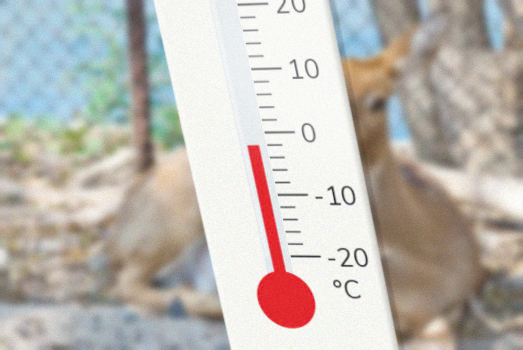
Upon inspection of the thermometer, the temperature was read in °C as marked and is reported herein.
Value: -2 °C
